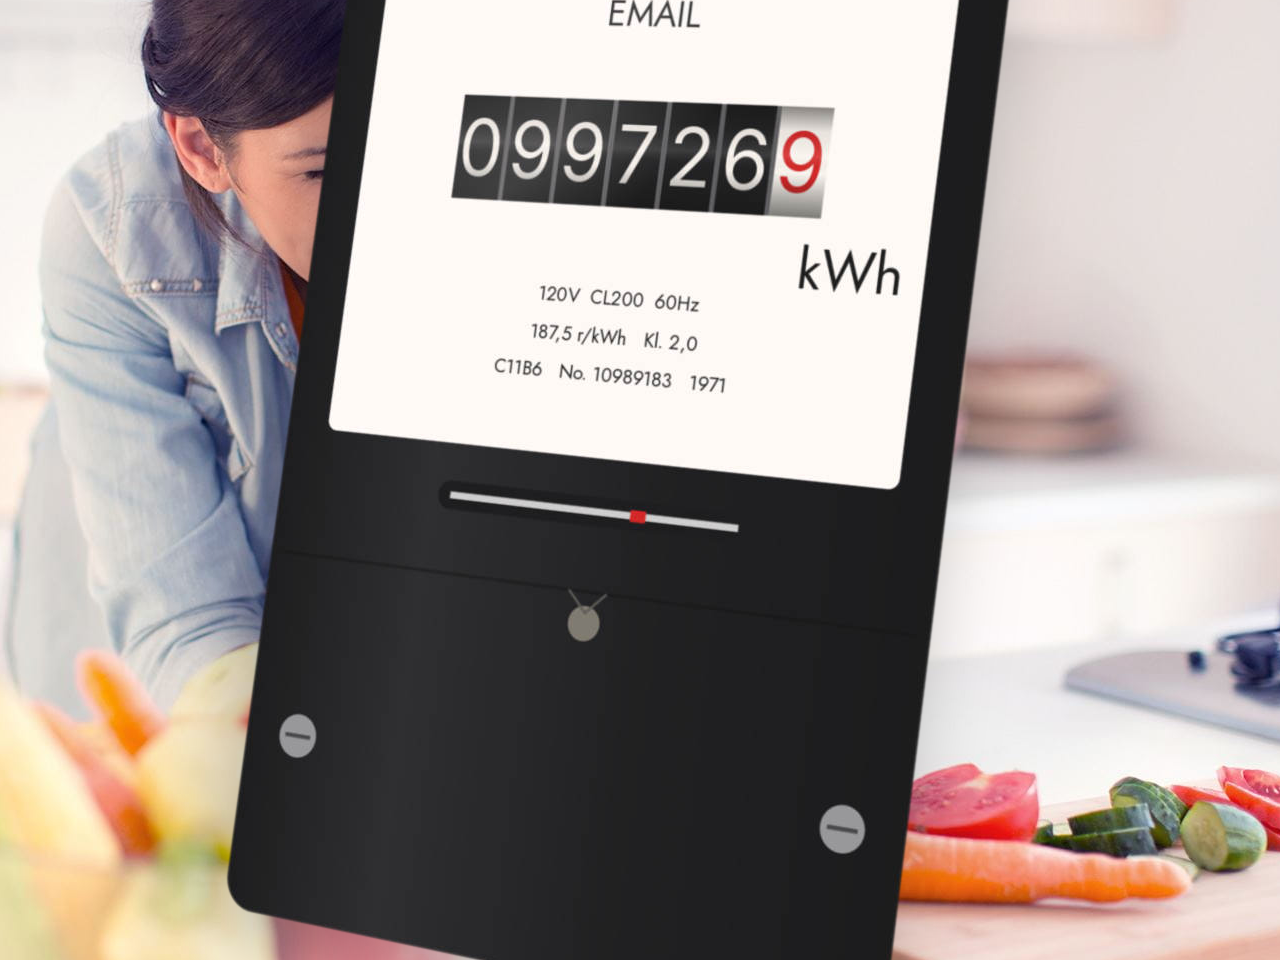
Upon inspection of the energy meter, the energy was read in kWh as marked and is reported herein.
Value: 99726.9 kWh
